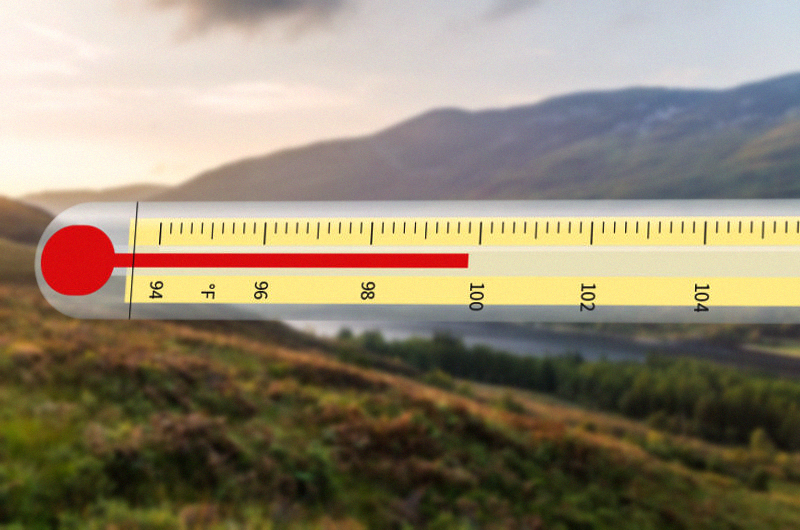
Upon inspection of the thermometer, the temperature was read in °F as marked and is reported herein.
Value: 99.8 °F
